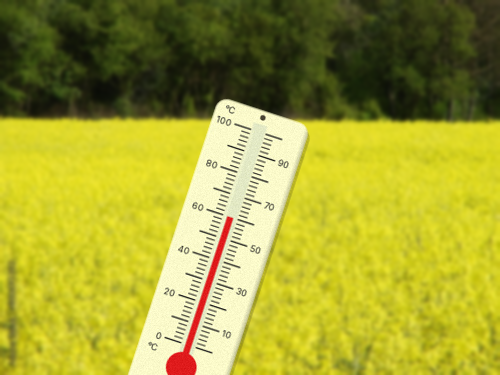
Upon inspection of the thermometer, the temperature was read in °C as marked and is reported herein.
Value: 60 °C
